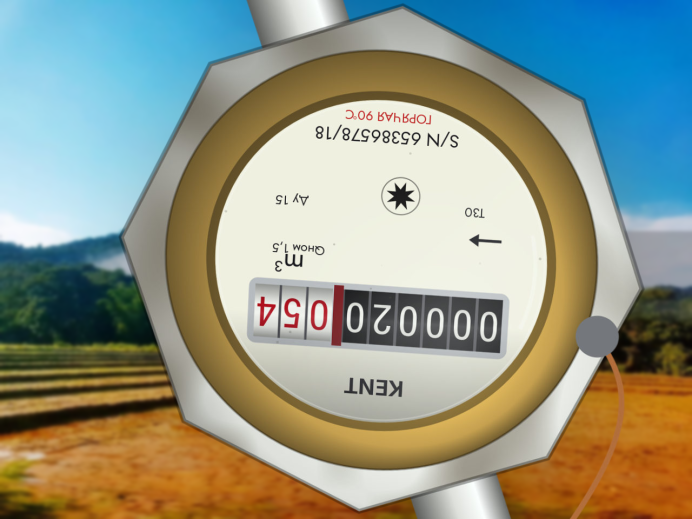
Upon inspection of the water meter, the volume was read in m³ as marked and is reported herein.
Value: 20.054 m³
